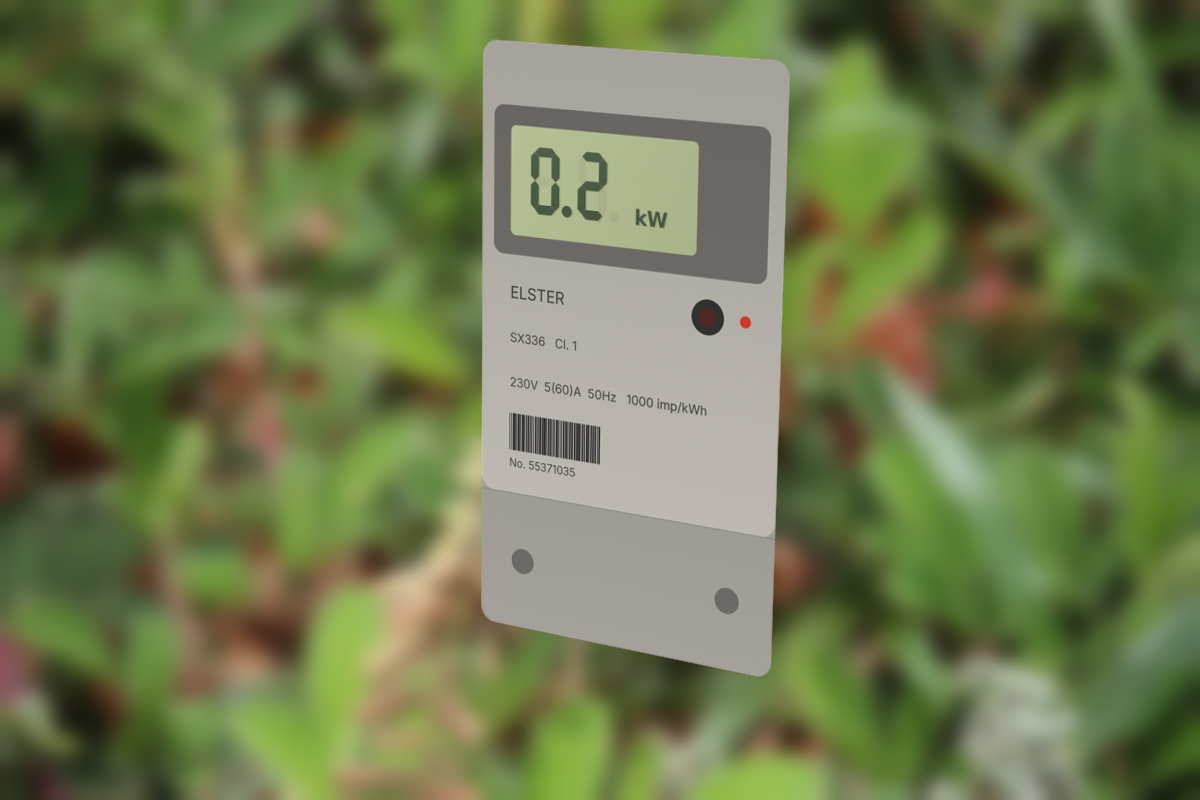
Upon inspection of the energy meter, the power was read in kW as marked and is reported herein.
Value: 0.2 kW
